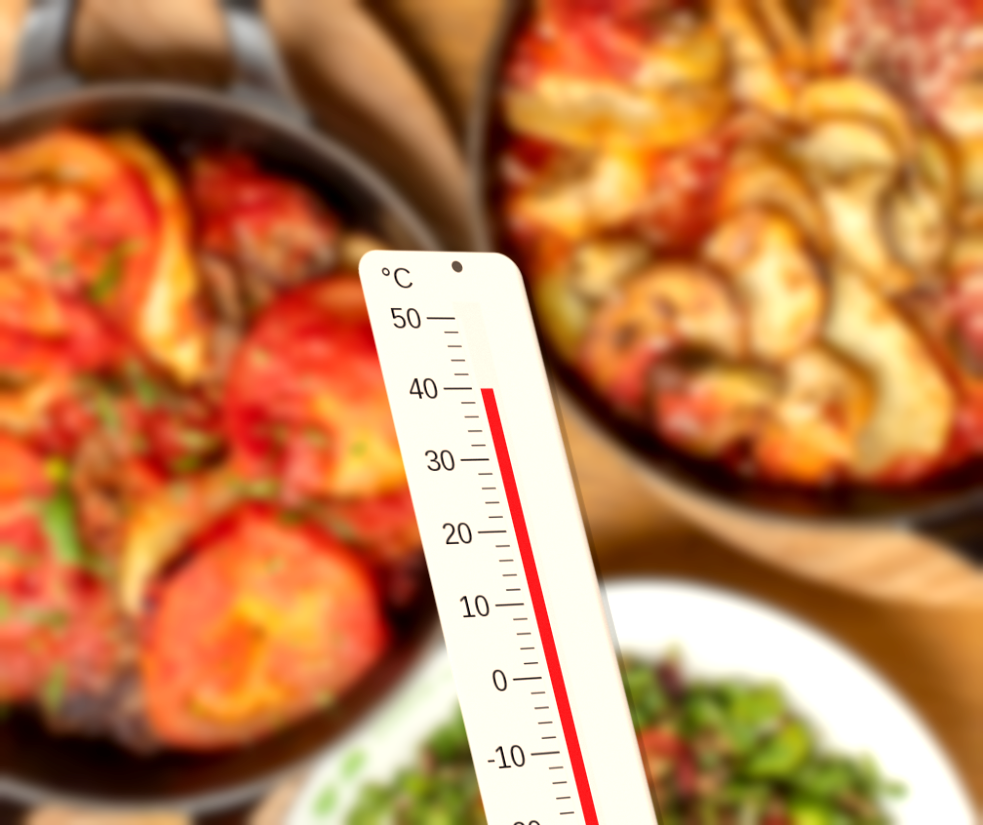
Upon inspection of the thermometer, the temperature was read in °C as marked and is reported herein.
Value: 40 °C
